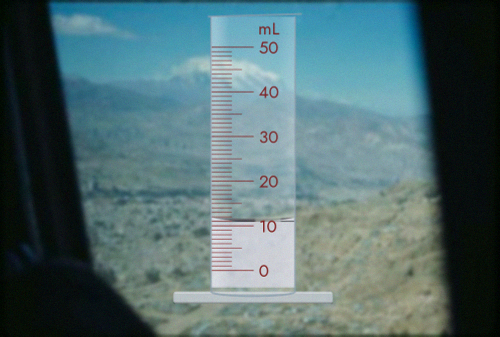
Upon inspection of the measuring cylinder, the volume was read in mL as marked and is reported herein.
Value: 11 mL
